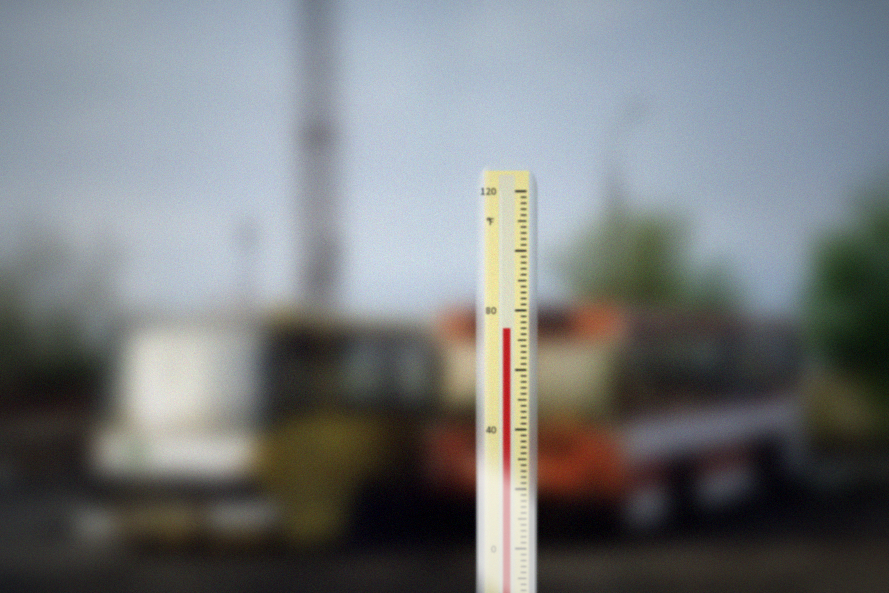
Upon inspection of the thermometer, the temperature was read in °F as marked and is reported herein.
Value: 74 °F
